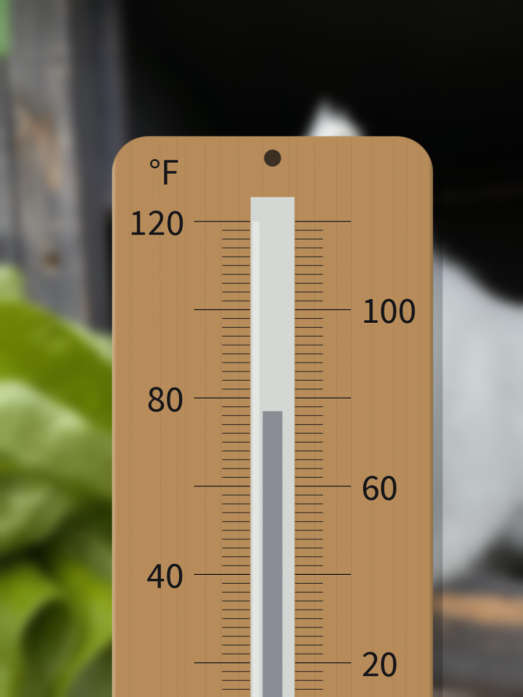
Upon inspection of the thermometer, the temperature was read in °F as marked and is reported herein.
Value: 77 °F
